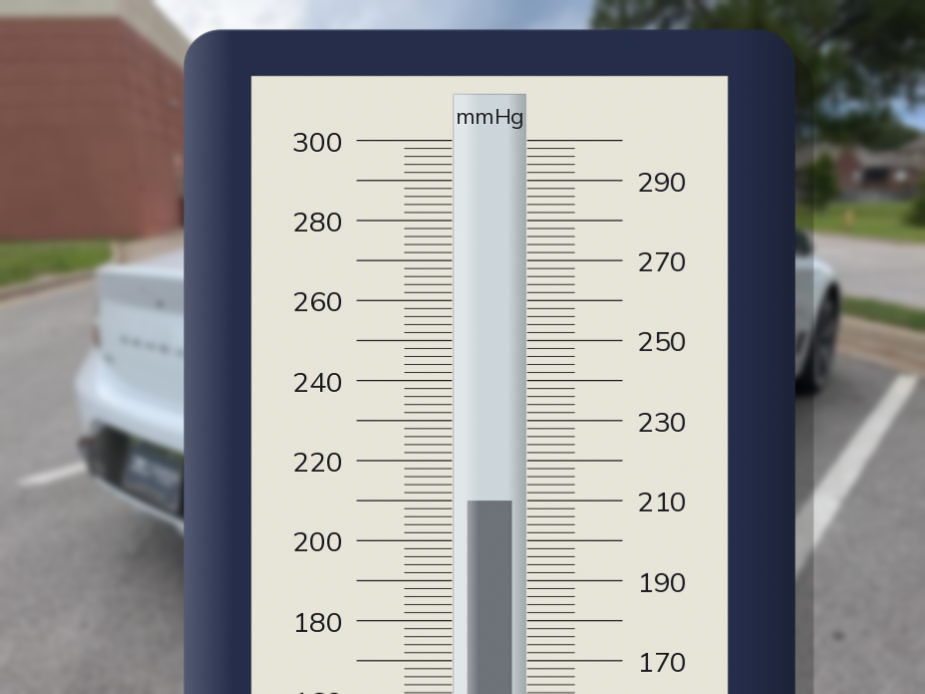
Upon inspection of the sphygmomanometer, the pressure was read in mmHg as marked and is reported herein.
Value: 210 mmHg
